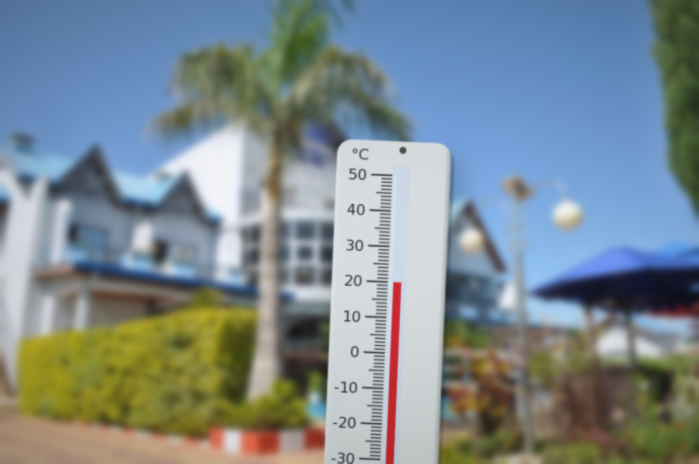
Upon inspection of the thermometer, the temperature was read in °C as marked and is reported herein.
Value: 20 °C
